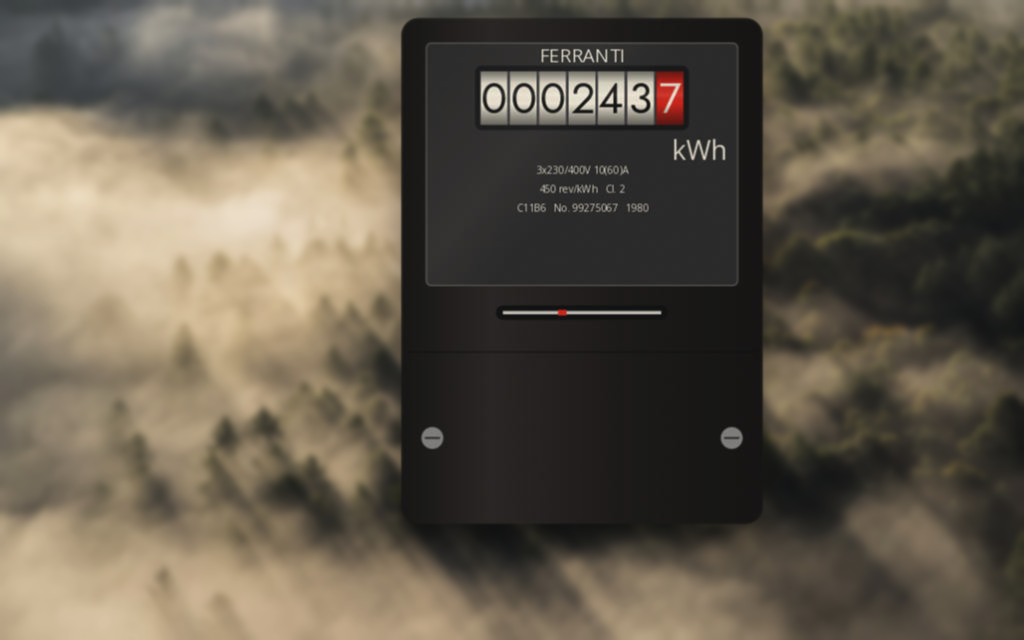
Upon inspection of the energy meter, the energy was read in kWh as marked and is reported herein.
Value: 243.7 kWh
